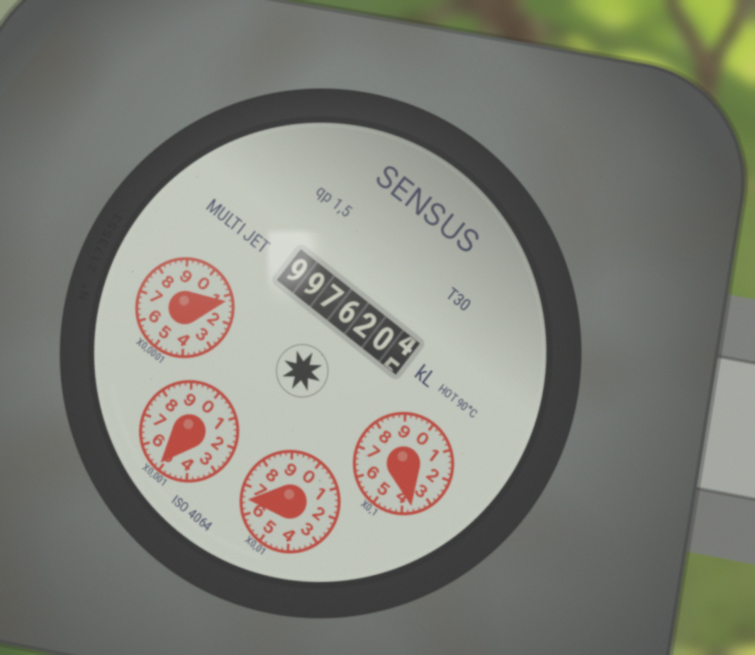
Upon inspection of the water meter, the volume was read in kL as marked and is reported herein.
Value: 9976204.3651 kL
